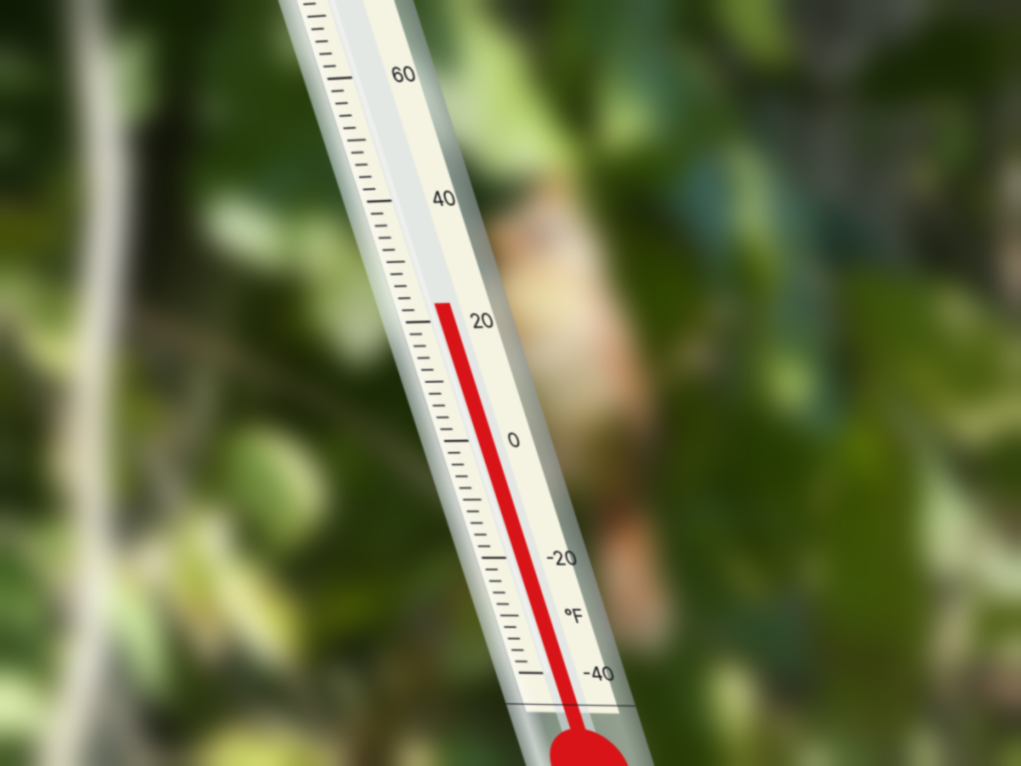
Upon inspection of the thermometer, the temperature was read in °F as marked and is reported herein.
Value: 23 °F
